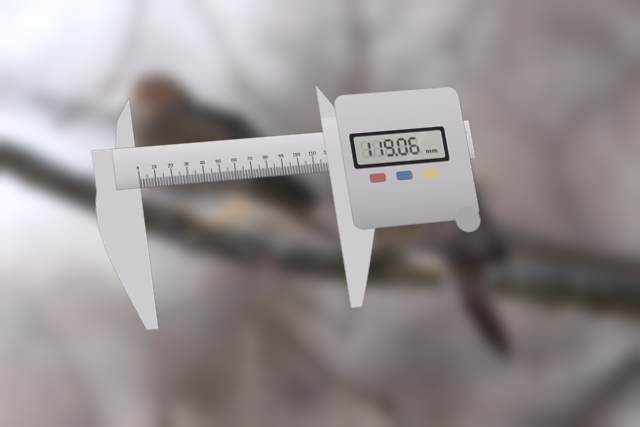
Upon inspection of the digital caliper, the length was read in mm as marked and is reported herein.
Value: 119.06 mm
